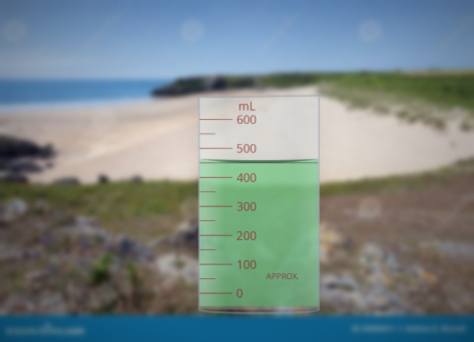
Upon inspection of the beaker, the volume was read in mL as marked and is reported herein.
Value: 450 mL
